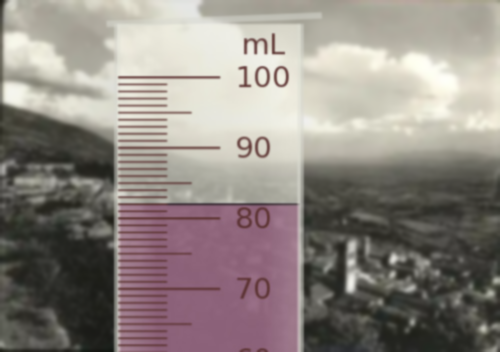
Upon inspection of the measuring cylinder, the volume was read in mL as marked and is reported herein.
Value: 82 mL
